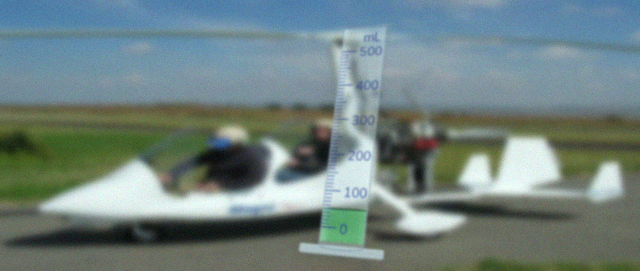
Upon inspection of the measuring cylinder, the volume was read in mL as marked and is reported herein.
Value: 50 mL
